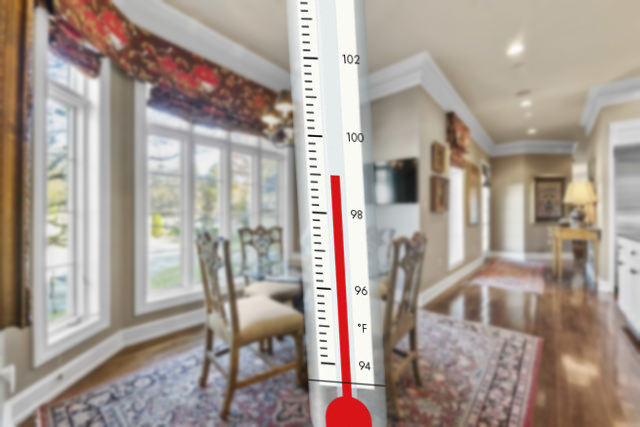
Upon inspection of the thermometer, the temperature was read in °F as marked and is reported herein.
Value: 99 °F
